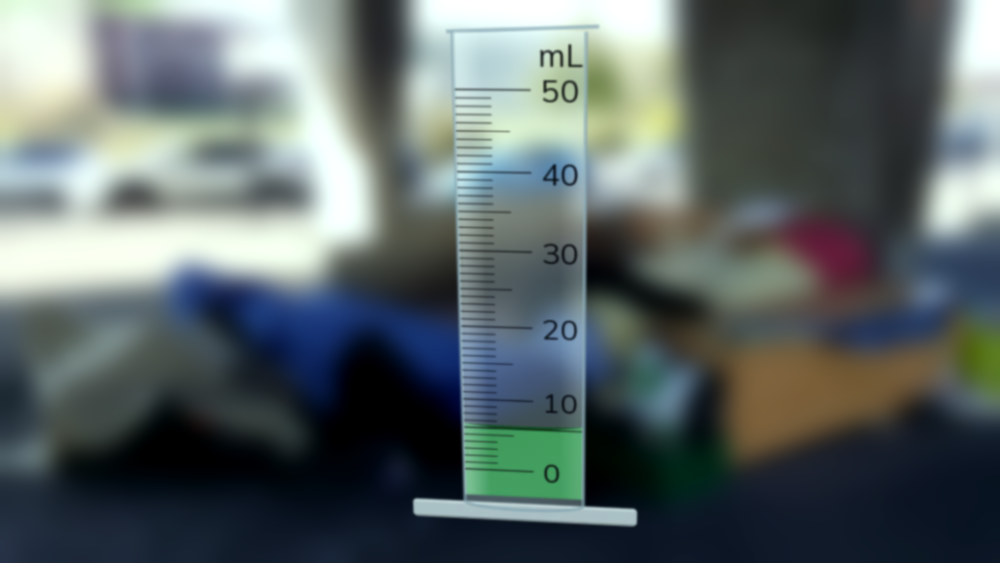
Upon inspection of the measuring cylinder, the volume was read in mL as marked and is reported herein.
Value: 6 mL
